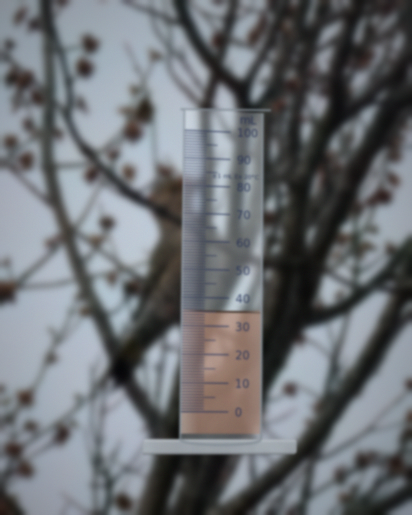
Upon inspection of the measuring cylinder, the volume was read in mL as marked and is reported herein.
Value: 35 mL
